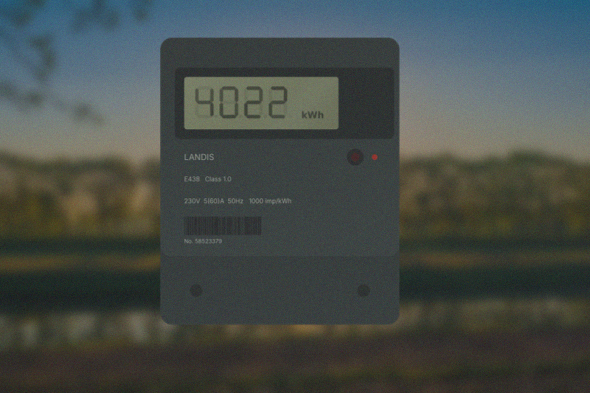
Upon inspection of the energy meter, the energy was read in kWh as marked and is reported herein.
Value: 4022 kWh
